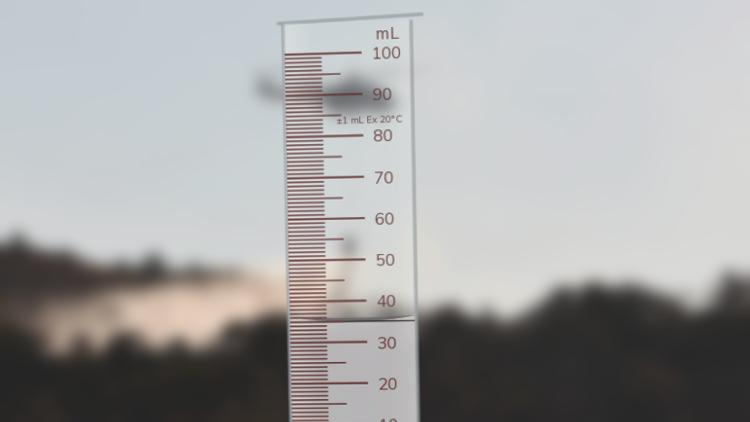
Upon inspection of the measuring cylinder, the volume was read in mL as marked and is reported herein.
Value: 35 mL
